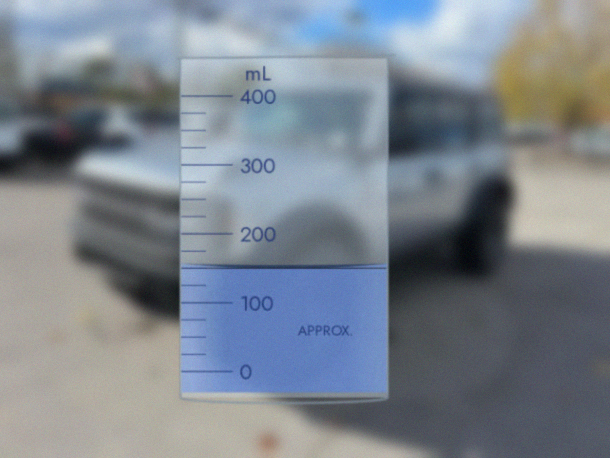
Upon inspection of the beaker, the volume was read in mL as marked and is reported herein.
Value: 150 mL
